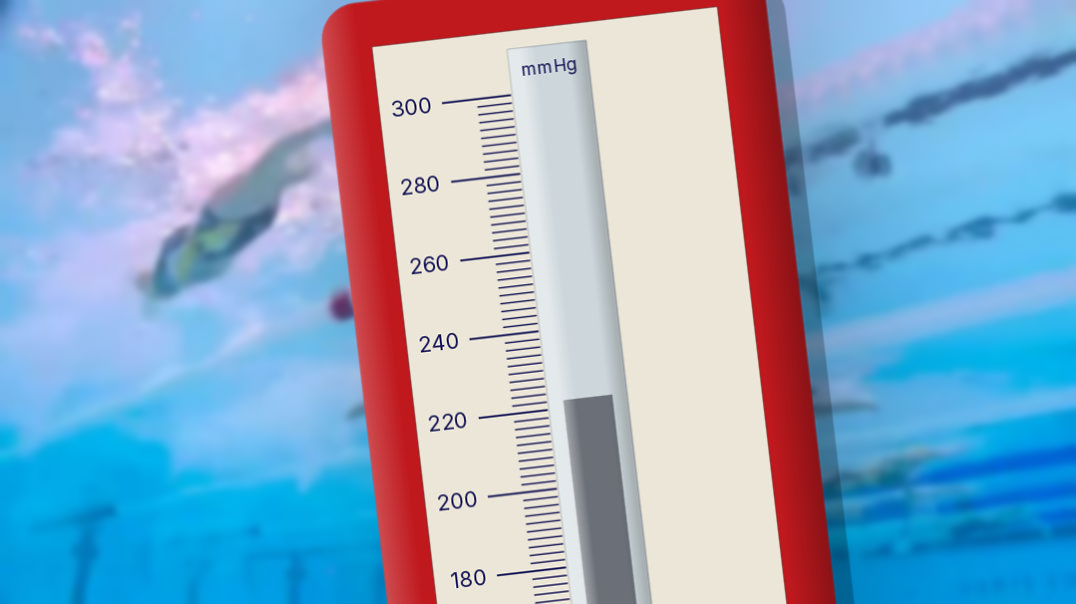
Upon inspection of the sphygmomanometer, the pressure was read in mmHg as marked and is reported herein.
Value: 222 mmHg
